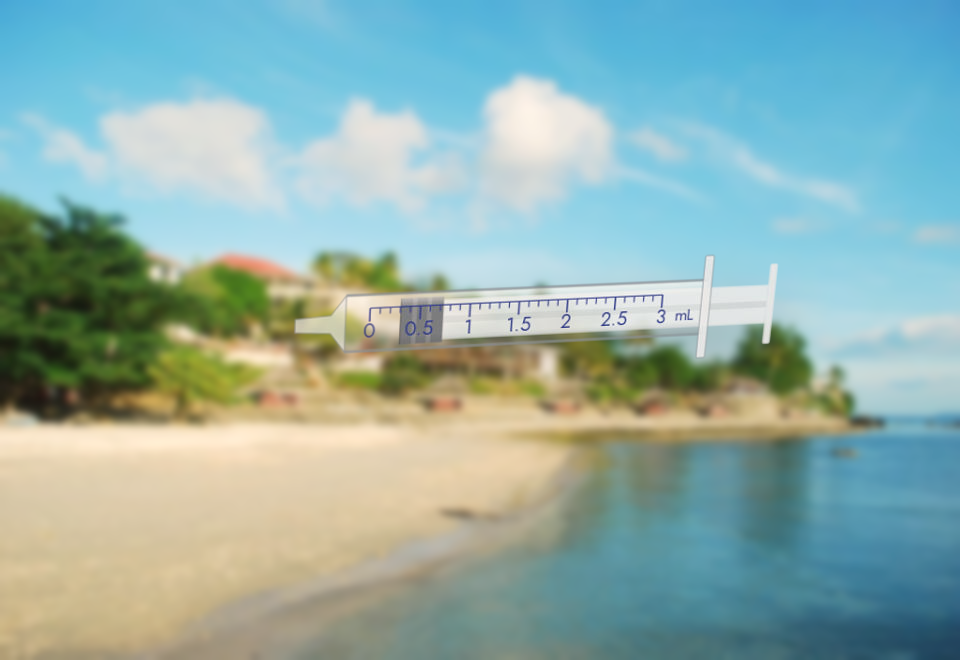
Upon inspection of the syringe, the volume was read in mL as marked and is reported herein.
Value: 0.3 mL
